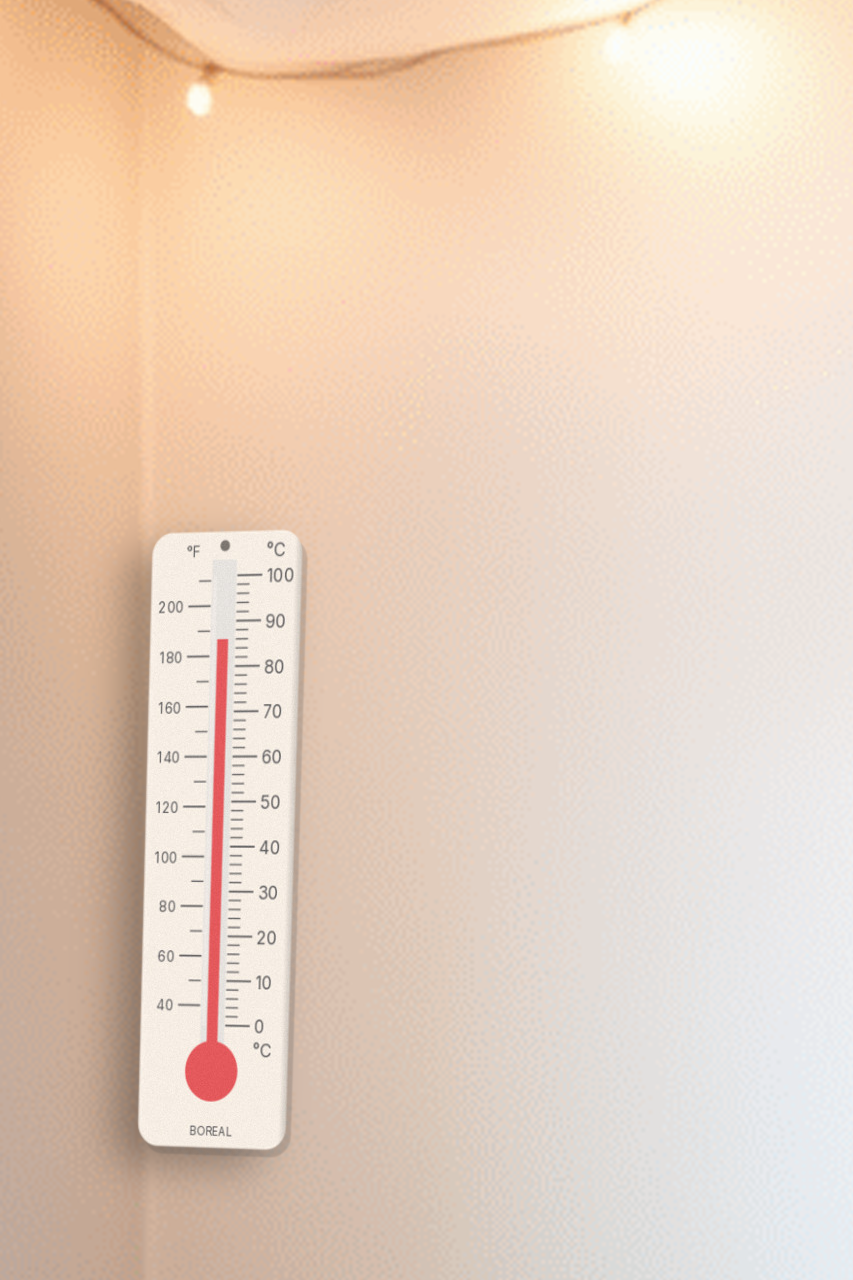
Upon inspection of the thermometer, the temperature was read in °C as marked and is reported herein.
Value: 86 °C
